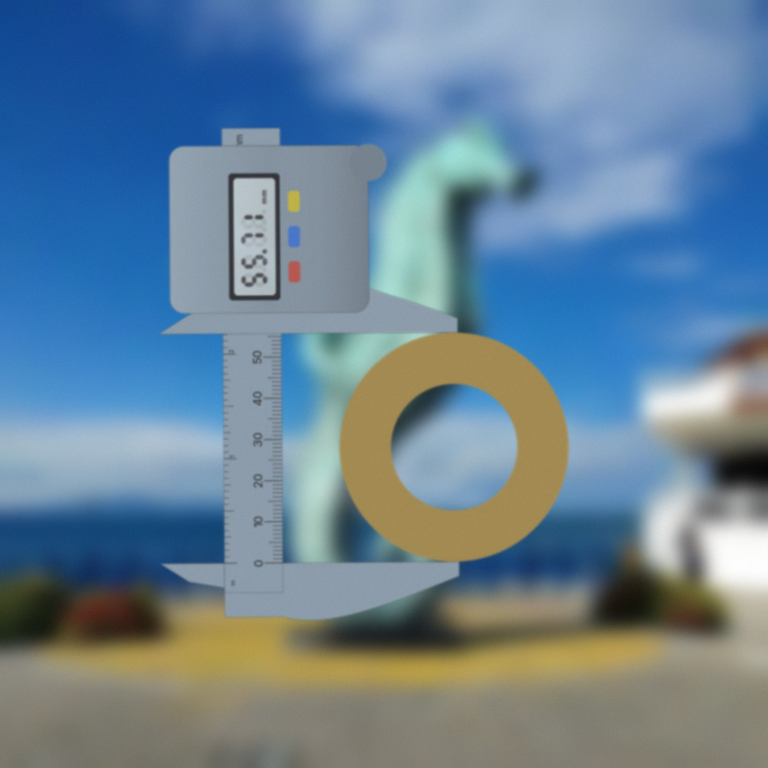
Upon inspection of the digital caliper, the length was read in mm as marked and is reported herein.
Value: 55.71 mm
